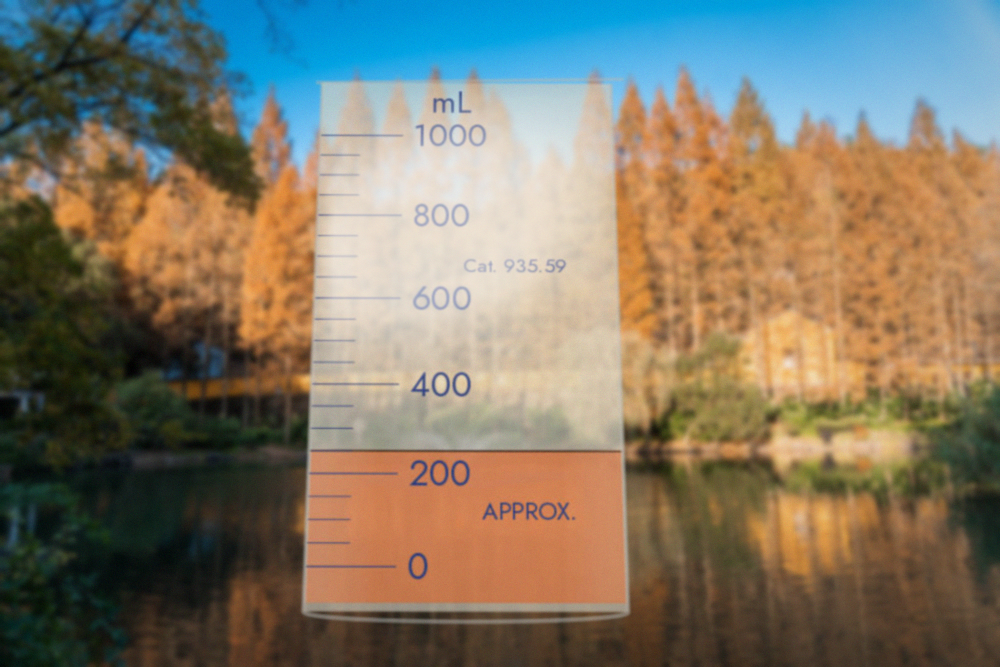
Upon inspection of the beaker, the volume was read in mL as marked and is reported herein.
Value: 250 mL
